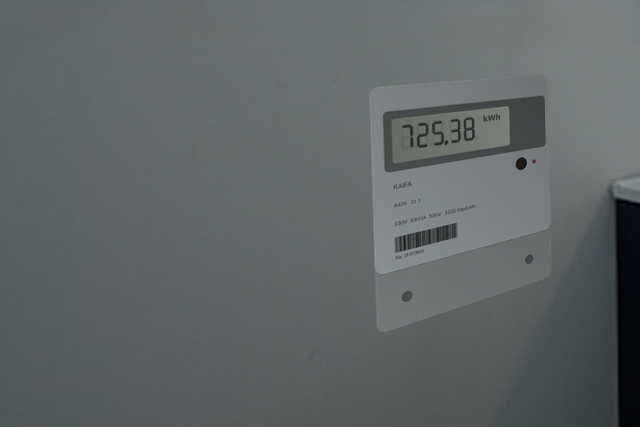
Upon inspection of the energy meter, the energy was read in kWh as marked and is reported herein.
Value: 725.38 kWh
